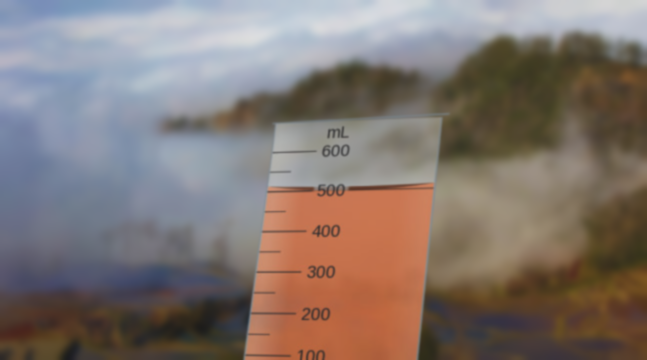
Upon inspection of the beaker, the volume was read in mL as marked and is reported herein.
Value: 500 mL
